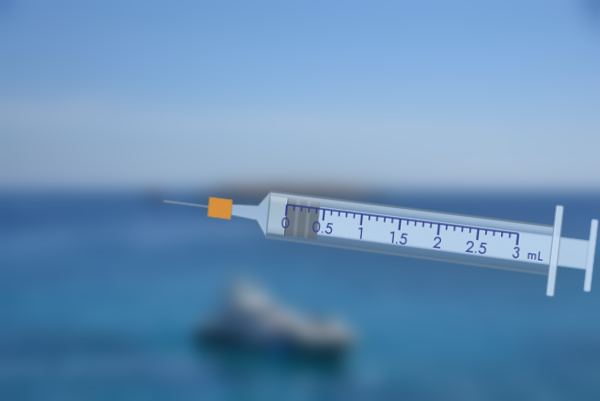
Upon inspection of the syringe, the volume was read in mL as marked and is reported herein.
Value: 0 mL
